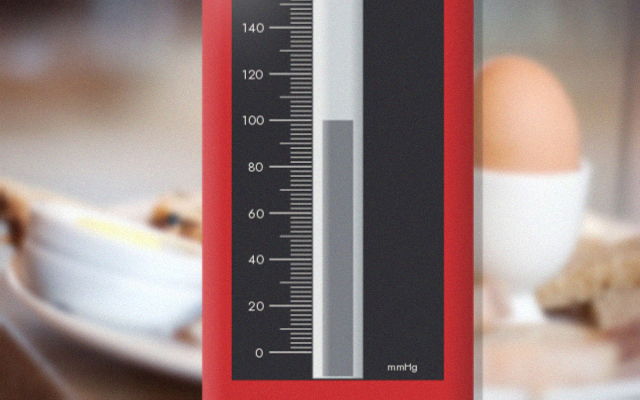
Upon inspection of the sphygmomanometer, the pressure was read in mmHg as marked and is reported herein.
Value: 100 mmHg
